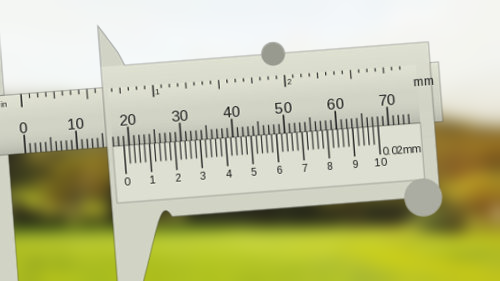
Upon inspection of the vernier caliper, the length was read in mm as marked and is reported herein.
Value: 19.0 mm
